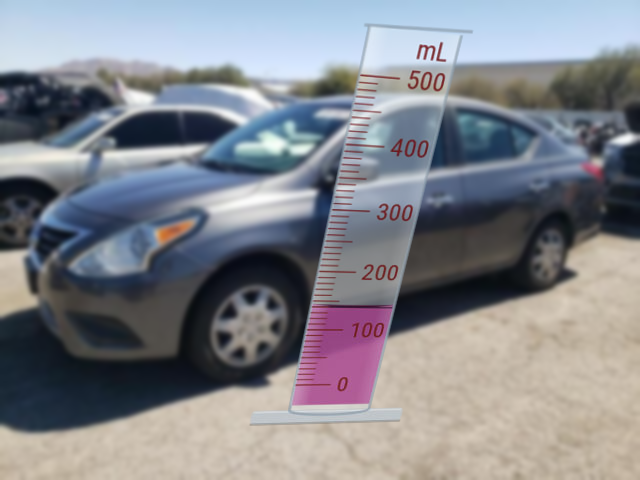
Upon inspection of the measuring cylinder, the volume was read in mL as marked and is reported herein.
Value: 140 mL
